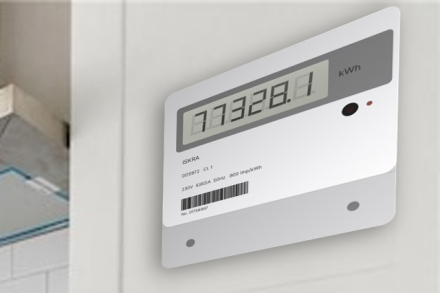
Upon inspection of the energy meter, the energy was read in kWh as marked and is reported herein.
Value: 77328.1 kWh
